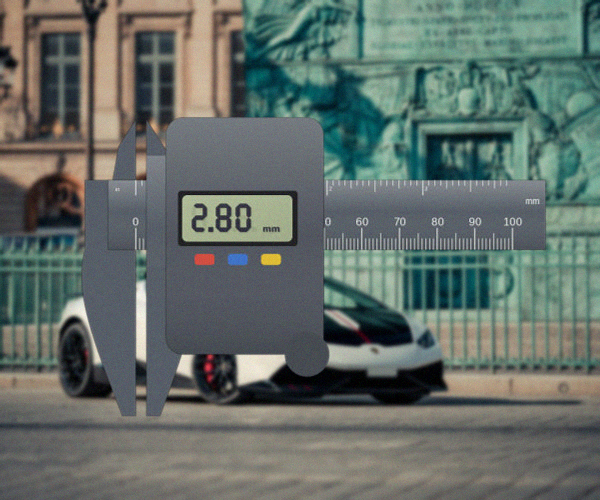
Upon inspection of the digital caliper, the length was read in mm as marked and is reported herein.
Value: 2.80 mm
